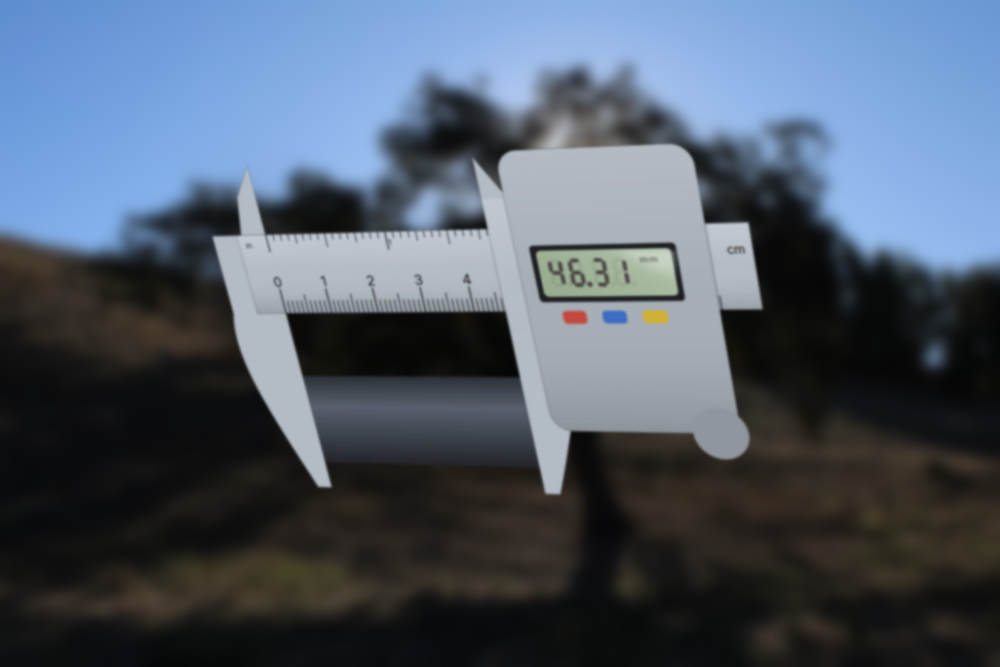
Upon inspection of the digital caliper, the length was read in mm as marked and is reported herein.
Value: 46.31 mm
